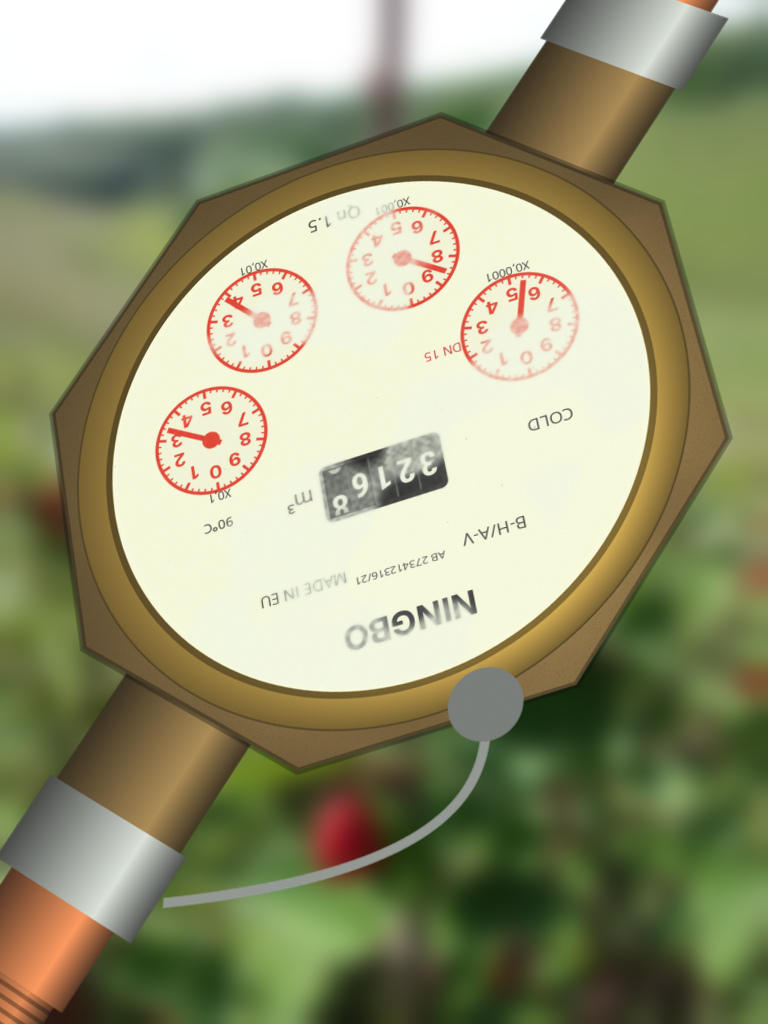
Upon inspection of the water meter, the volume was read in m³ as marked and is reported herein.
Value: 32168.3385 m³
